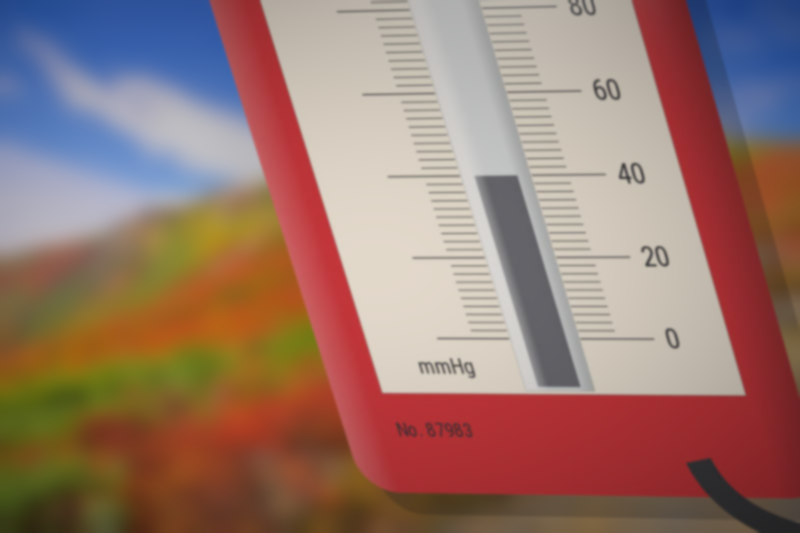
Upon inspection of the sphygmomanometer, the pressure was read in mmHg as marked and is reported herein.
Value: 40 mmHg
